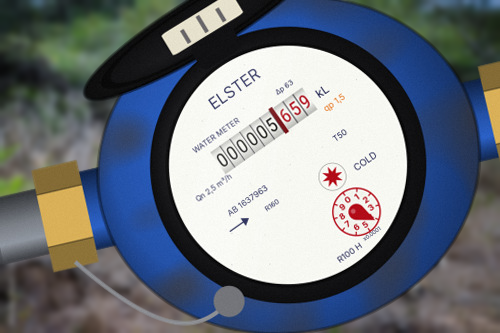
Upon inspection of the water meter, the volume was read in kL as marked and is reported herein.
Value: 5.6594 kL
